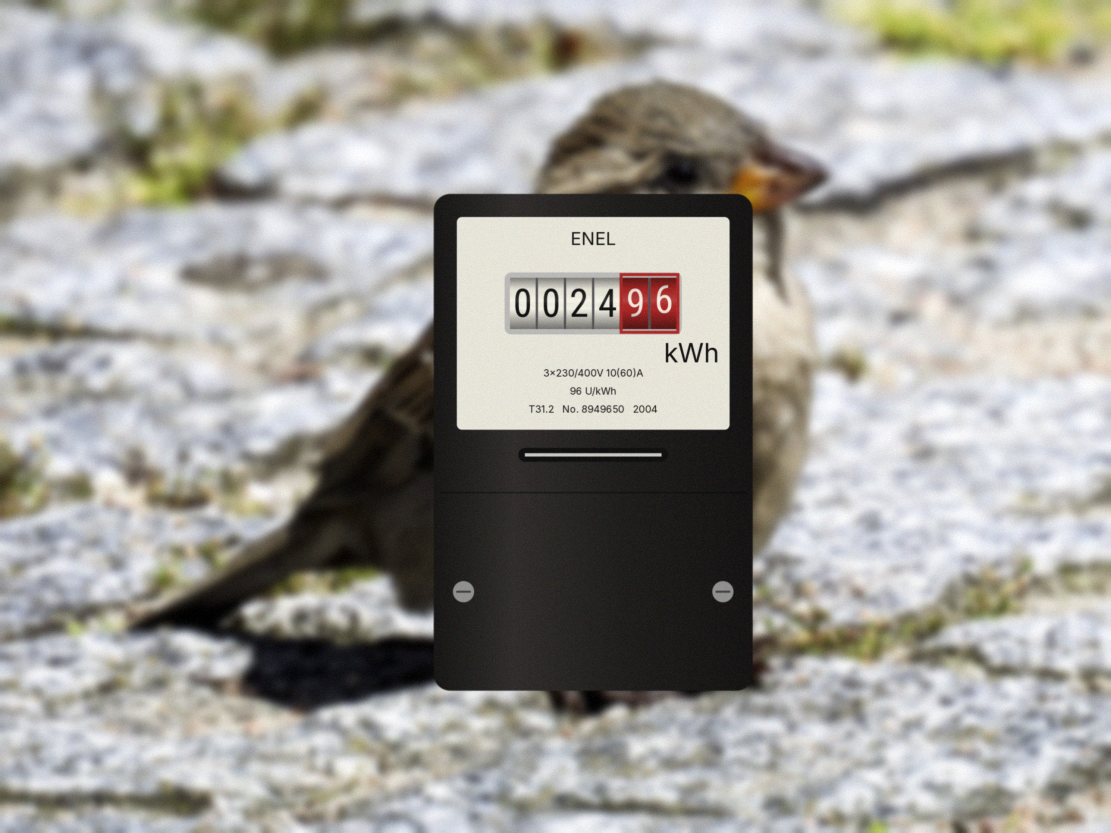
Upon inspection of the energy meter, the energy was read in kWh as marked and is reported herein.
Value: 24.96 kWh
